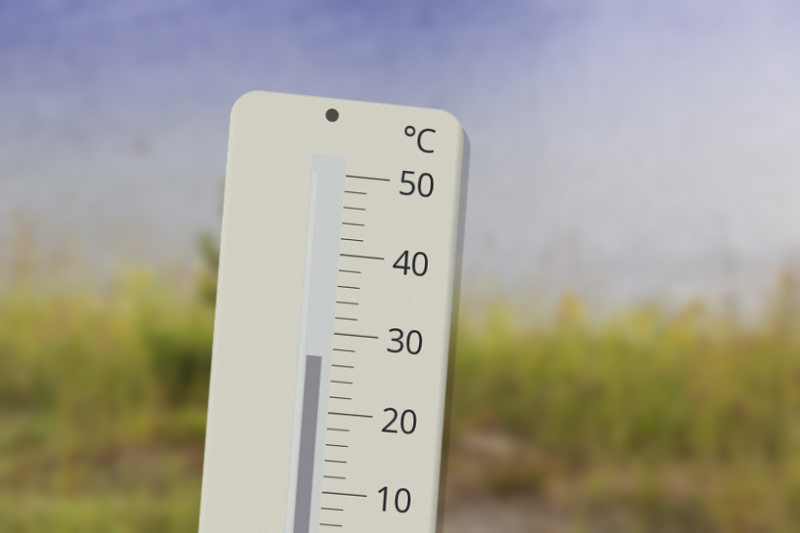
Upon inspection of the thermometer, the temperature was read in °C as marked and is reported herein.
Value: 27 °C
